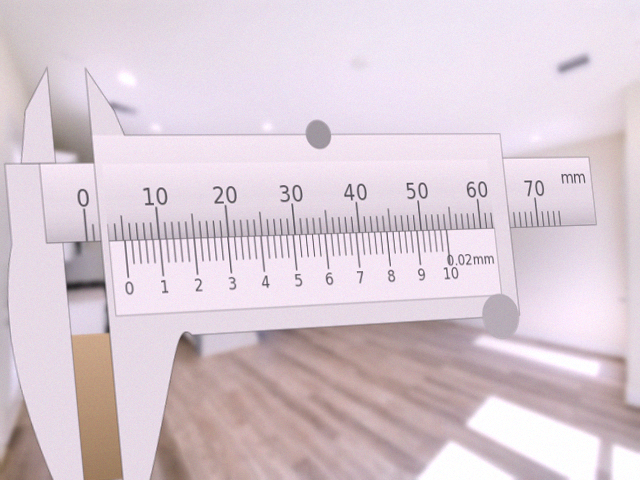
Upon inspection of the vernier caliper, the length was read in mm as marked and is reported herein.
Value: 5.2 mm
